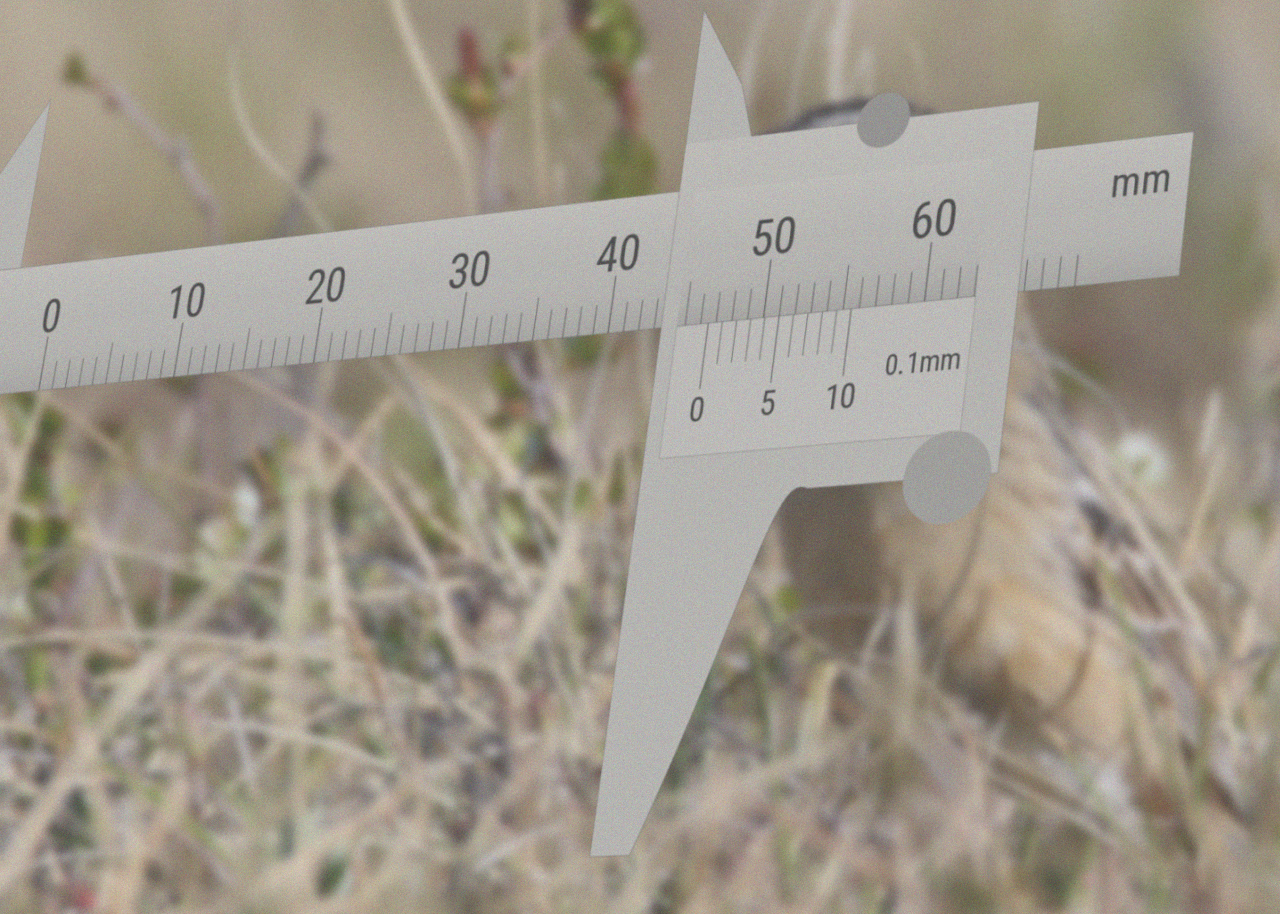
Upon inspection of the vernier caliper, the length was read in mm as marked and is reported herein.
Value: 46.5 mm
